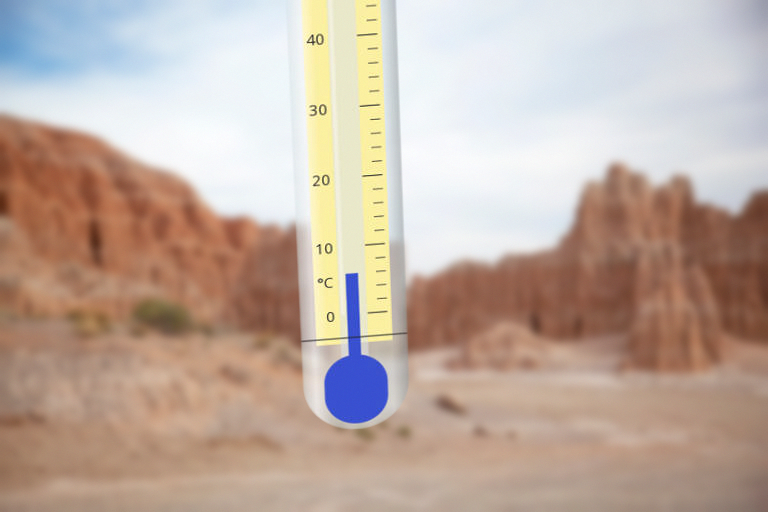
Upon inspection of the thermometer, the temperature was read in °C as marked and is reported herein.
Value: 6 °C
